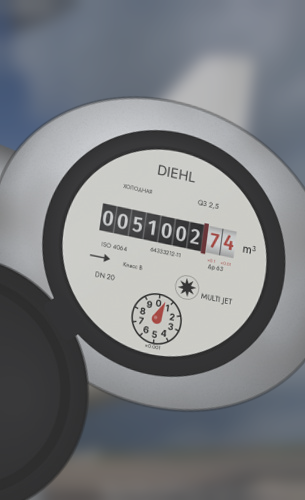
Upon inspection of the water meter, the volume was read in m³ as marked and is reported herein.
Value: 51002.740 m³
